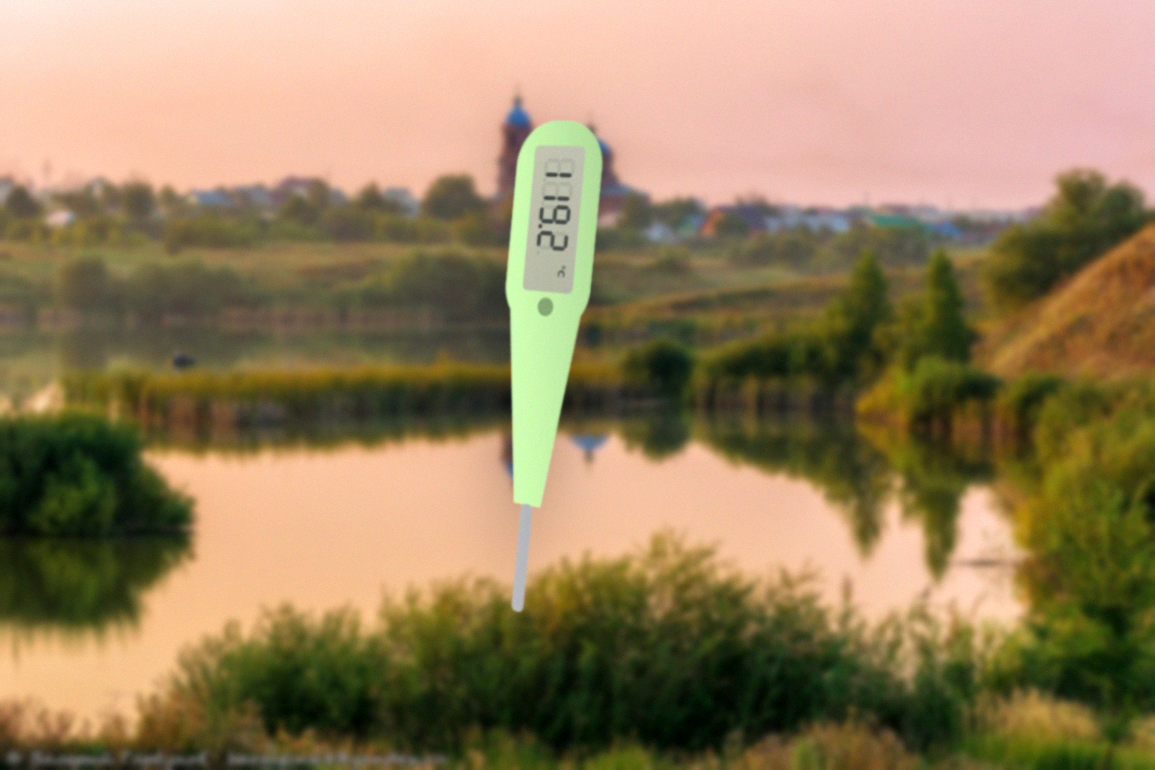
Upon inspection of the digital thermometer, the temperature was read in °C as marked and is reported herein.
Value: 119.2 °C
